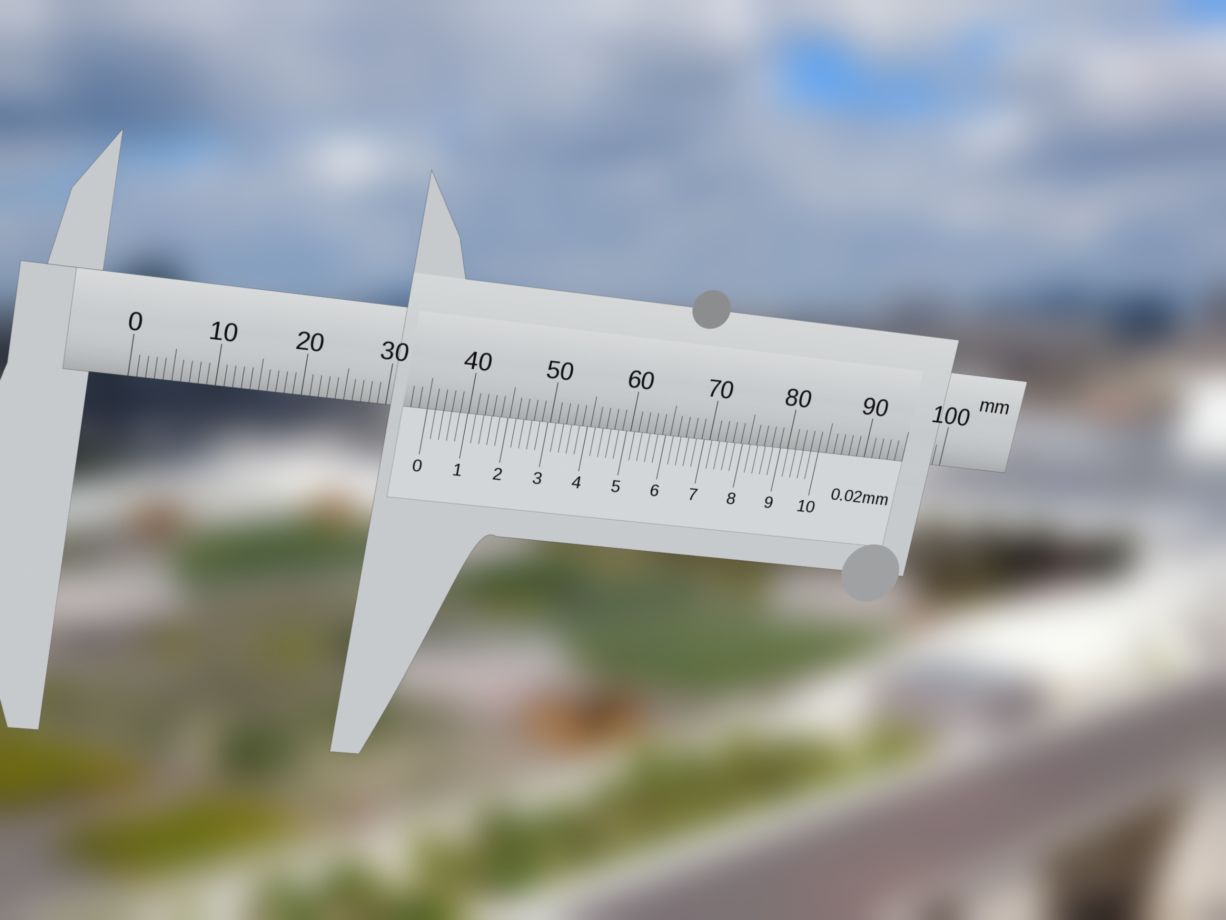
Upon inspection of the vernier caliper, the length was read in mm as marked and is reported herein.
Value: 35.0 mm
